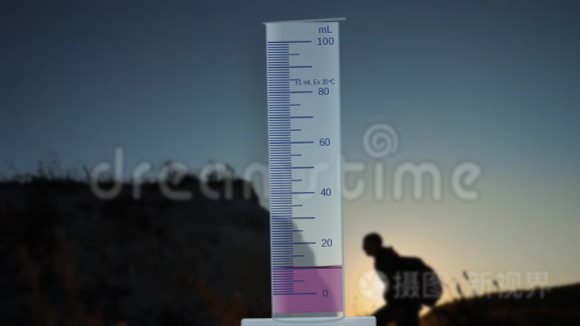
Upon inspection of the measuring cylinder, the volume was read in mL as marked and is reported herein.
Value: 10 mL
